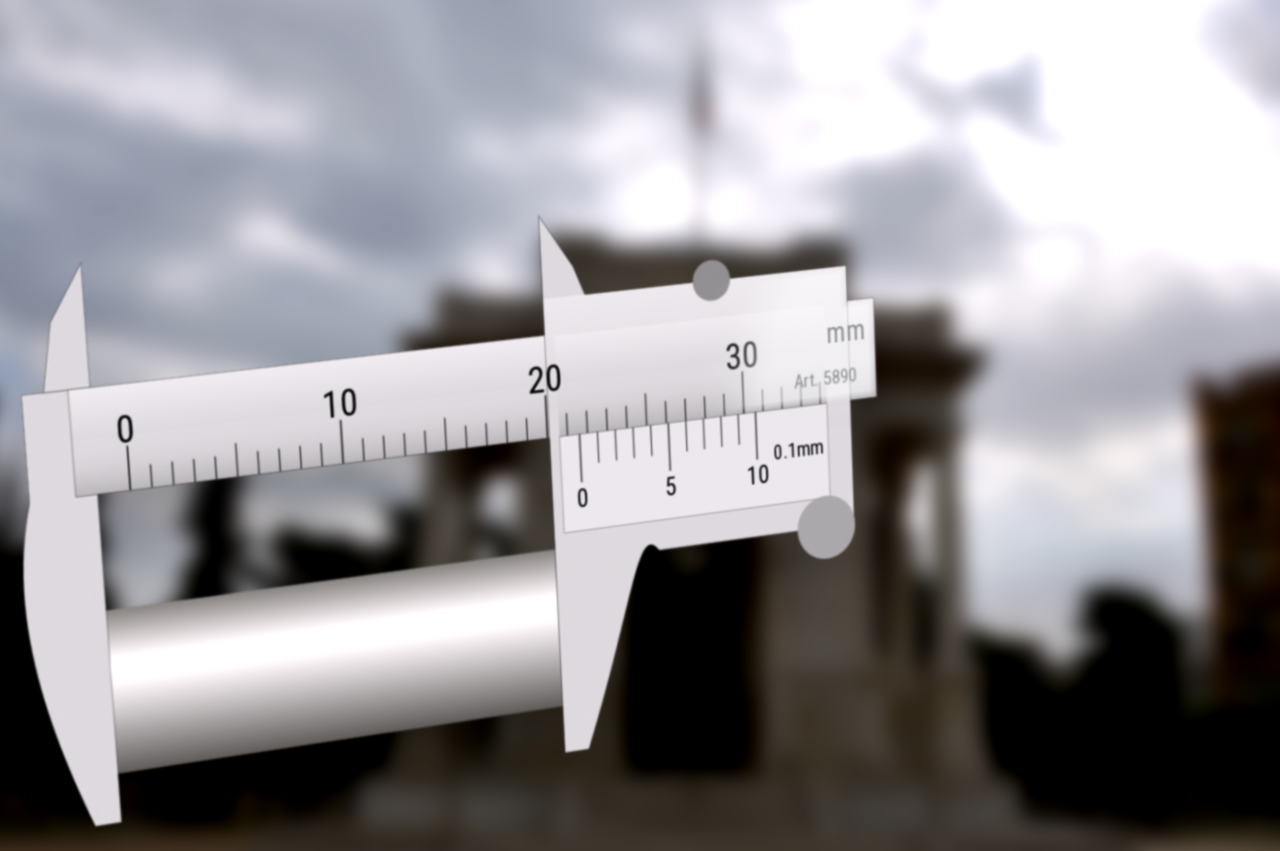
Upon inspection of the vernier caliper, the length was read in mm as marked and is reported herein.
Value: 21.6 mm
